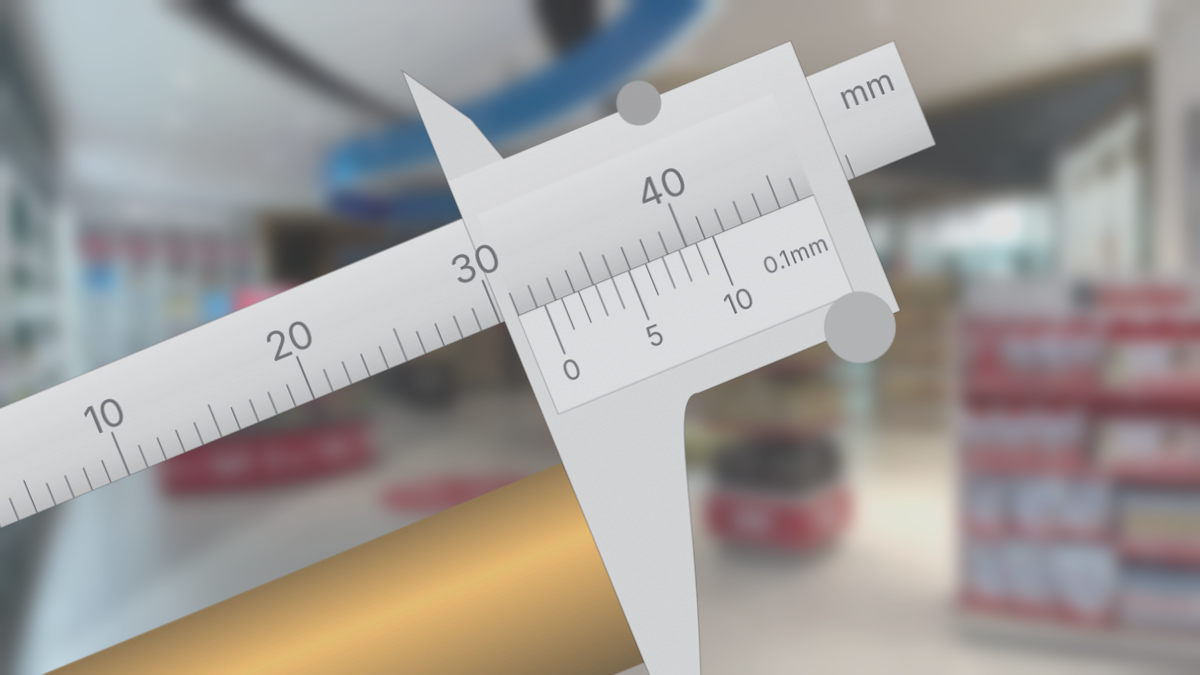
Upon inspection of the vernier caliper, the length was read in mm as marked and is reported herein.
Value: 32.4 mm
